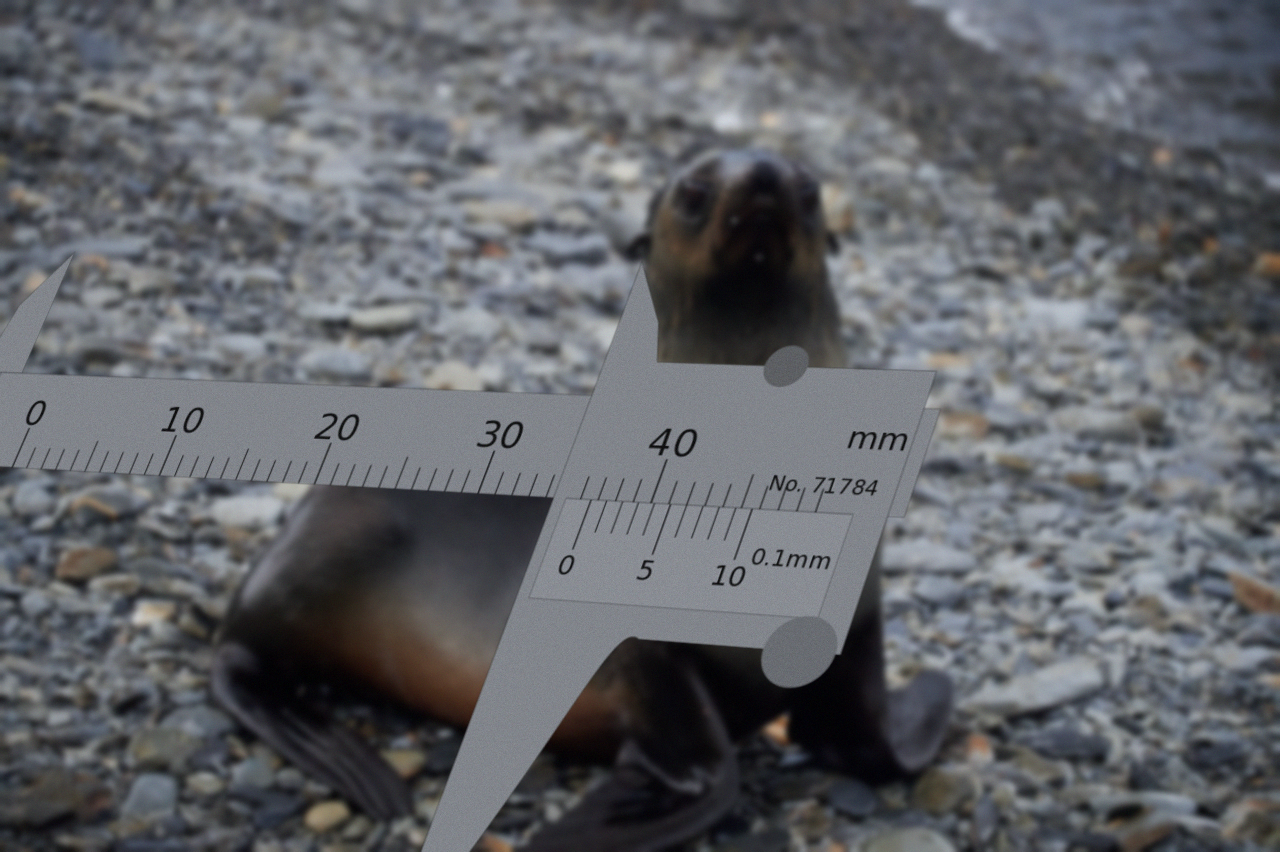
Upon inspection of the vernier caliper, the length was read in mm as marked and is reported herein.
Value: 36.6 mm
